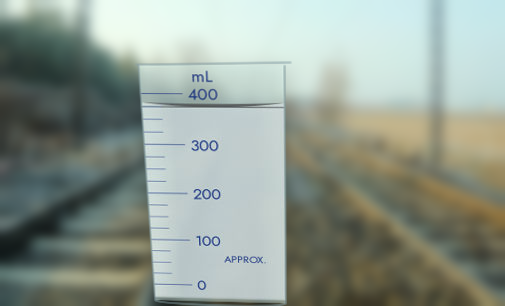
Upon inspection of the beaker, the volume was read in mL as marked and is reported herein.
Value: 375 mL
